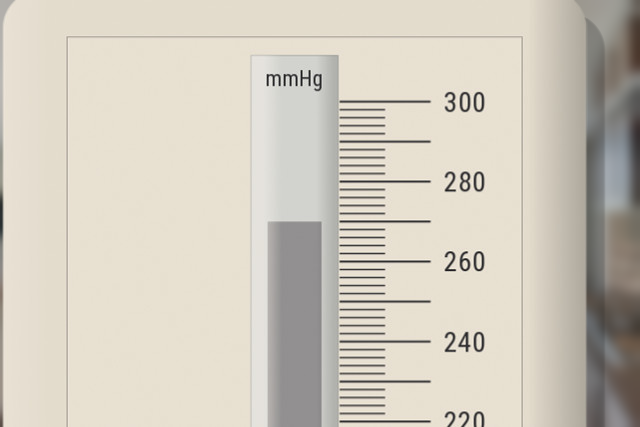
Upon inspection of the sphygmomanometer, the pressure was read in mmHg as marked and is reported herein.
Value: 270 mmHg
